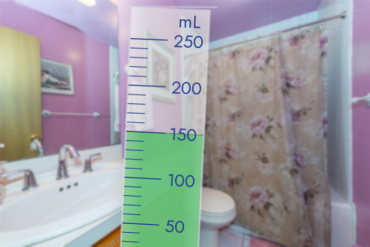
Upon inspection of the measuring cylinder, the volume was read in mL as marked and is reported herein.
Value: 150 mL
